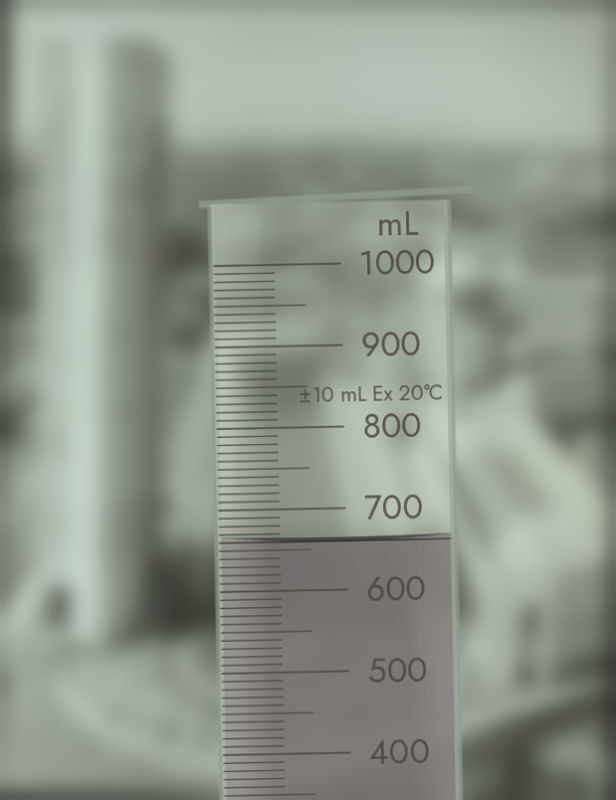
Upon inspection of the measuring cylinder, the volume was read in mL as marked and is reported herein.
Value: 660 mL
